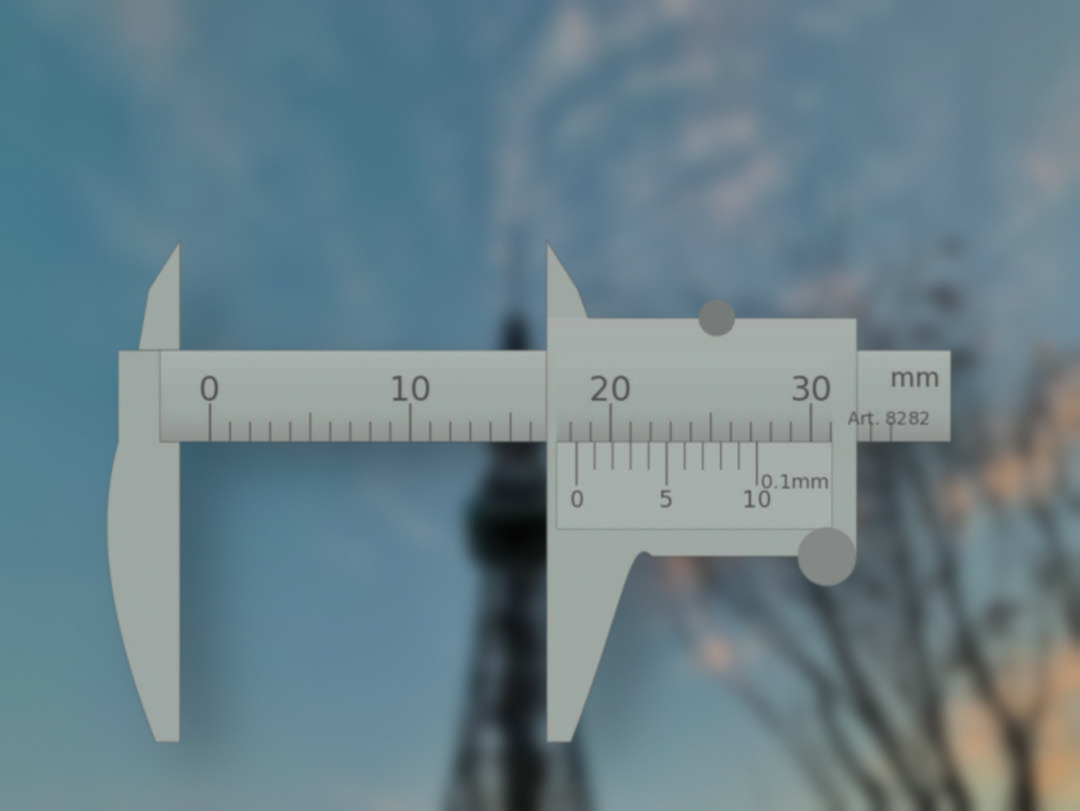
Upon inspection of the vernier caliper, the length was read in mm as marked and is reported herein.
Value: 18.3 mm
